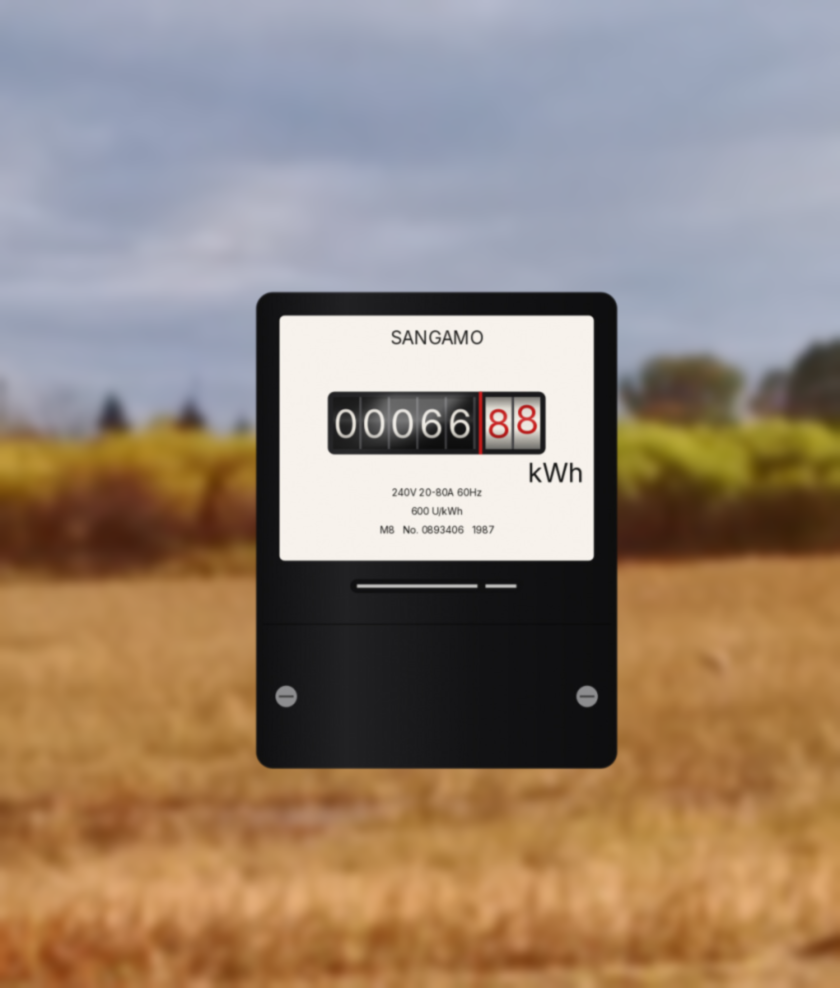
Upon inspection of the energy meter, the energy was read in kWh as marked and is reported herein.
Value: 66.88 kWh
